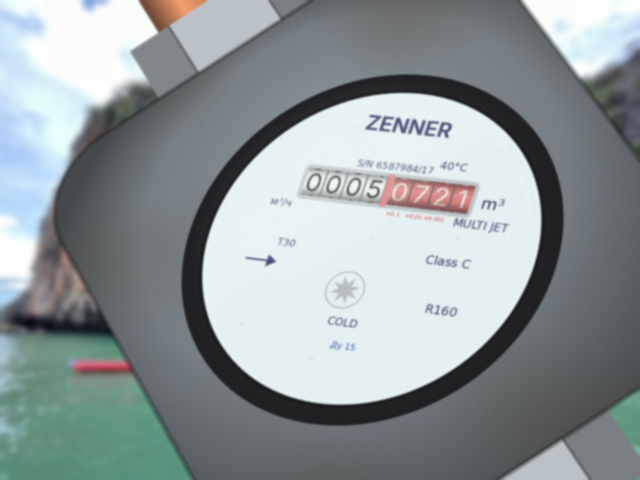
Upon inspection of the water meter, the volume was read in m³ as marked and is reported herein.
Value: 5.0721 m³
